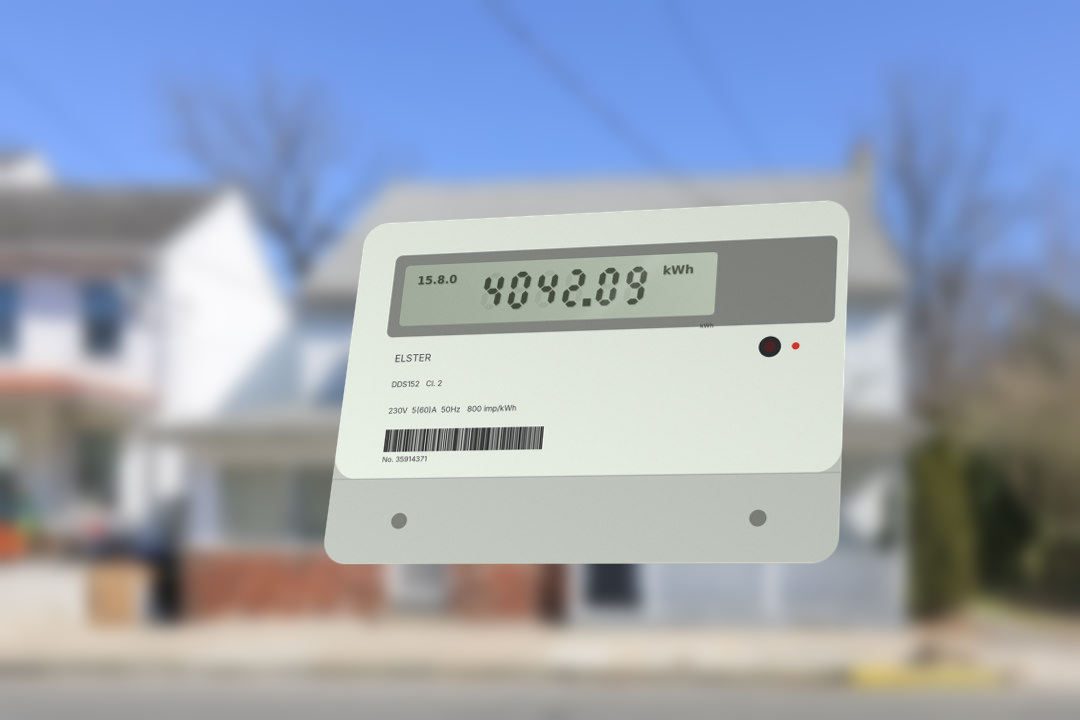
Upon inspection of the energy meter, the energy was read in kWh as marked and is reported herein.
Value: 4042.09 kWh
